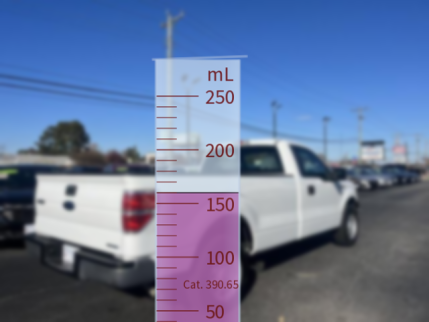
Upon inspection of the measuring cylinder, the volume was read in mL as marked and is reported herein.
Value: 160 mL
